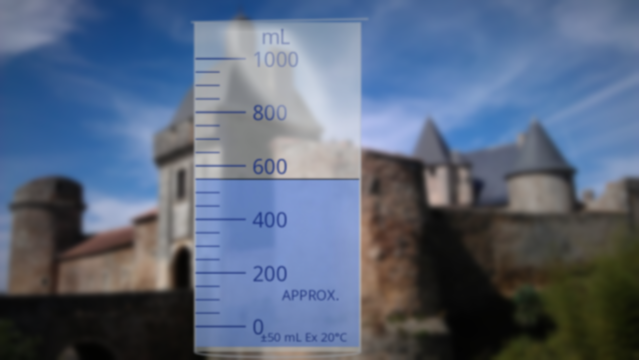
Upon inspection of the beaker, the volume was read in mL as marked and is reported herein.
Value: 550 mL
